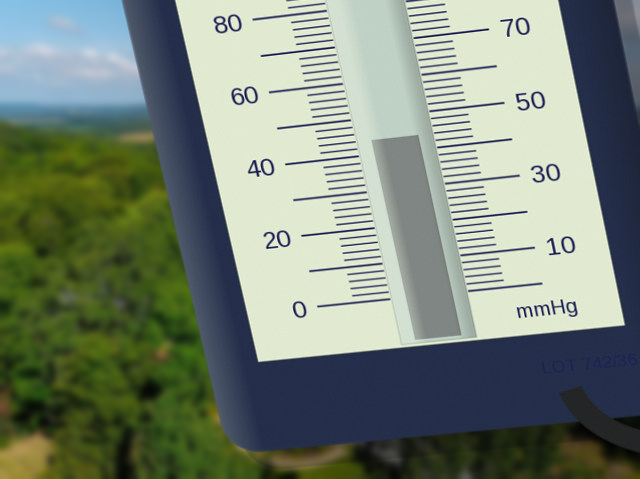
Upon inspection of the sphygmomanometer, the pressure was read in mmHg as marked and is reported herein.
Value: 44 mmHg
